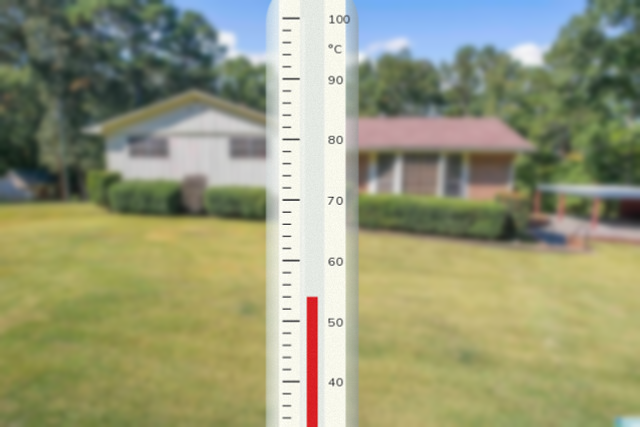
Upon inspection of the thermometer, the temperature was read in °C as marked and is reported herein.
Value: 54 °C
